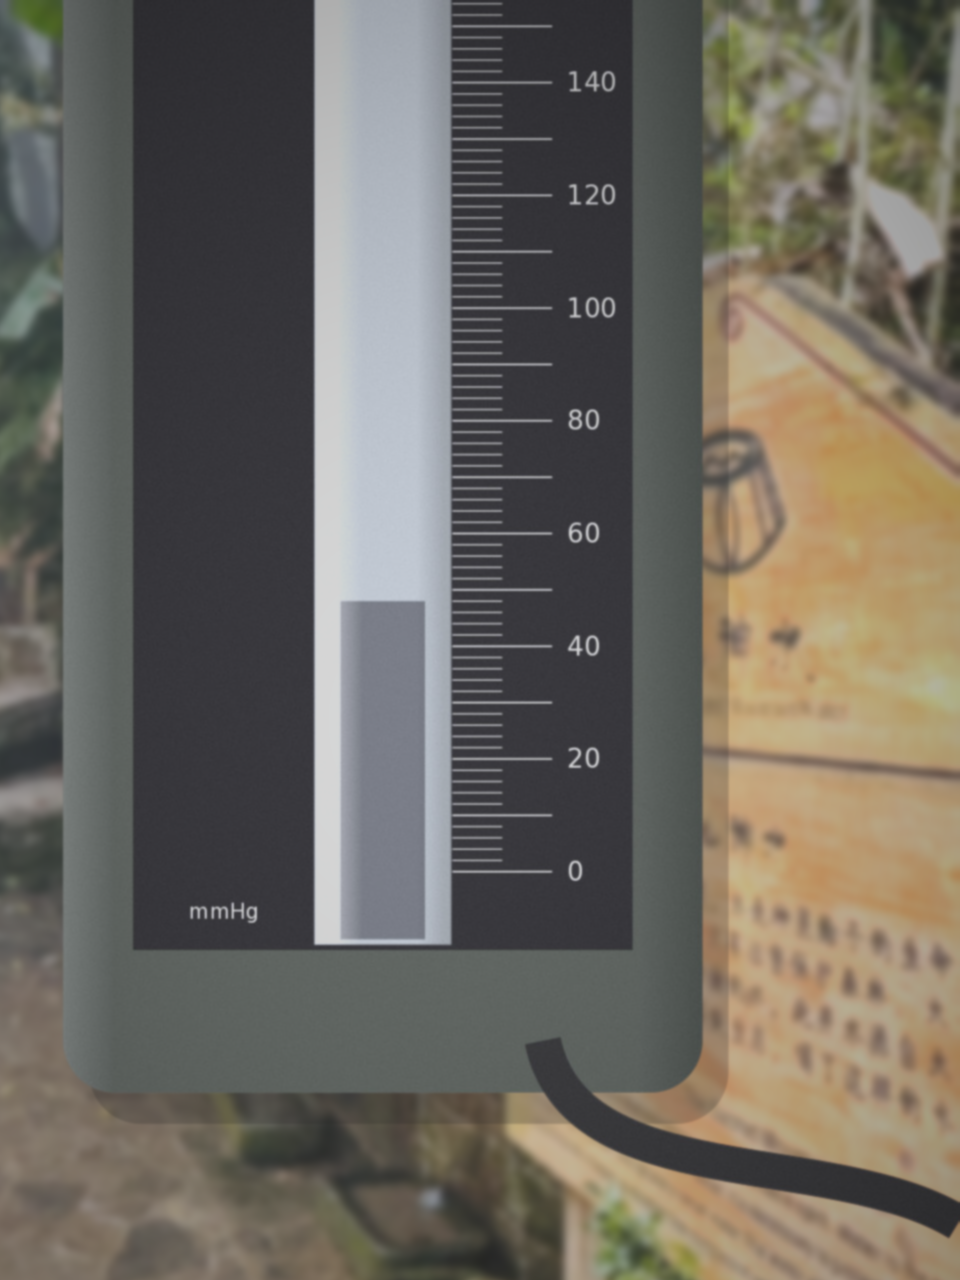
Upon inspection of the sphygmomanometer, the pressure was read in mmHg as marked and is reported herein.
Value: 48 mmHg
